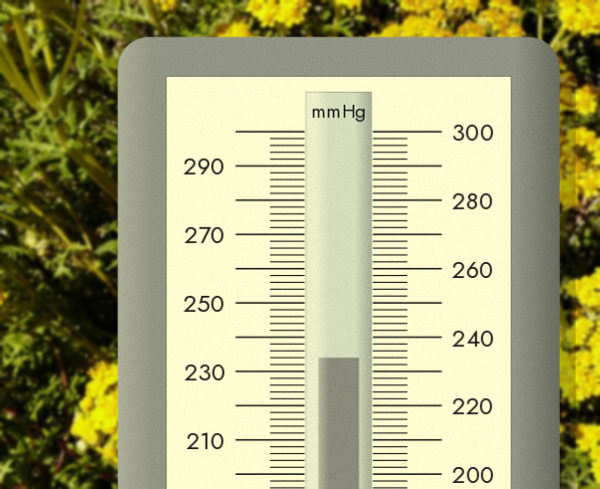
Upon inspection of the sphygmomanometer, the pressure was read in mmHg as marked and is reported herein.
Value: 234 mmHg
